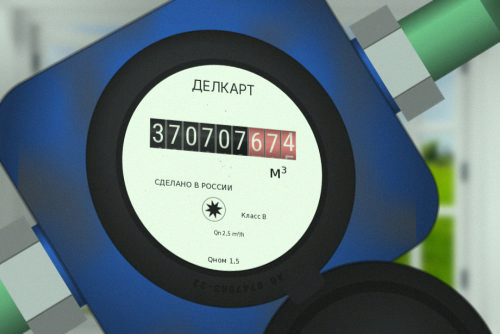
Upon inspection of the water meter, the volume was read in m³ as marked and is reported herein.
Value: 370707.674 m³
